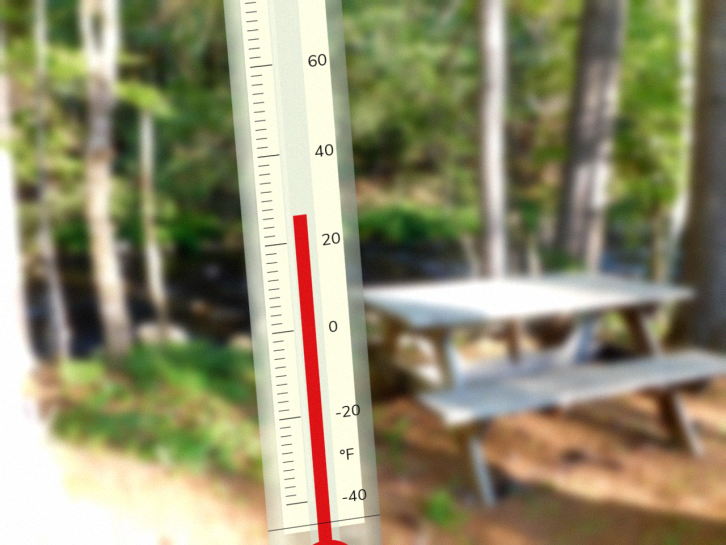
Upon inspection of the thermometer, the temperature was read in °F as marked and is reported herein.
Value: 26 °F
